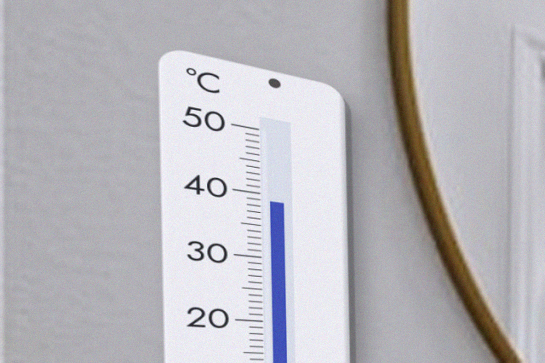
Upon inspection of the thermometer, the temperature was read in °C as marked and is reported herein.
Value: 39 °C
